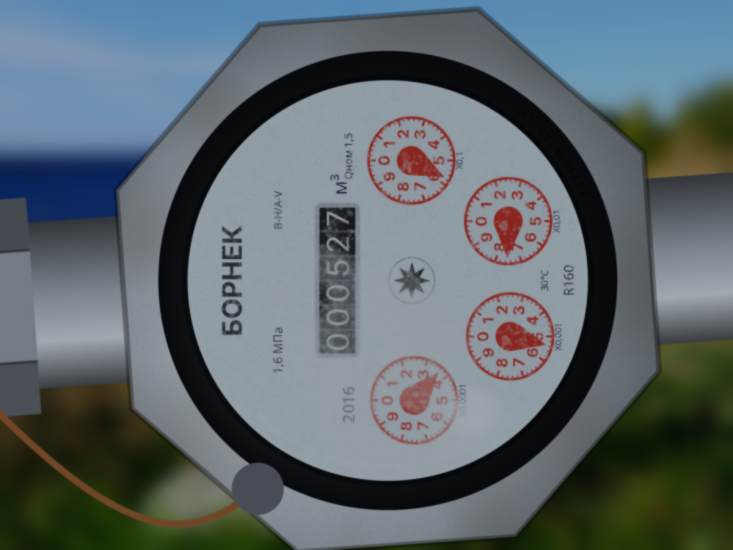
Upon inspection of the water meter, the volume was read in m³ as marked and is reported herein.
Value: 527.5753 m³
